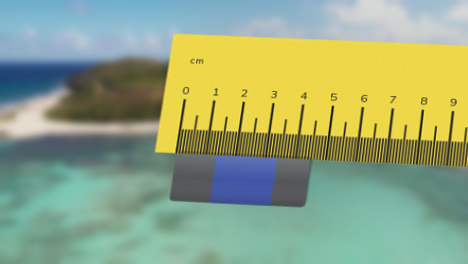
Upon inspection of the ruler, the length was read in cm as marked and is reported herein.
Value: 4.5 cm
